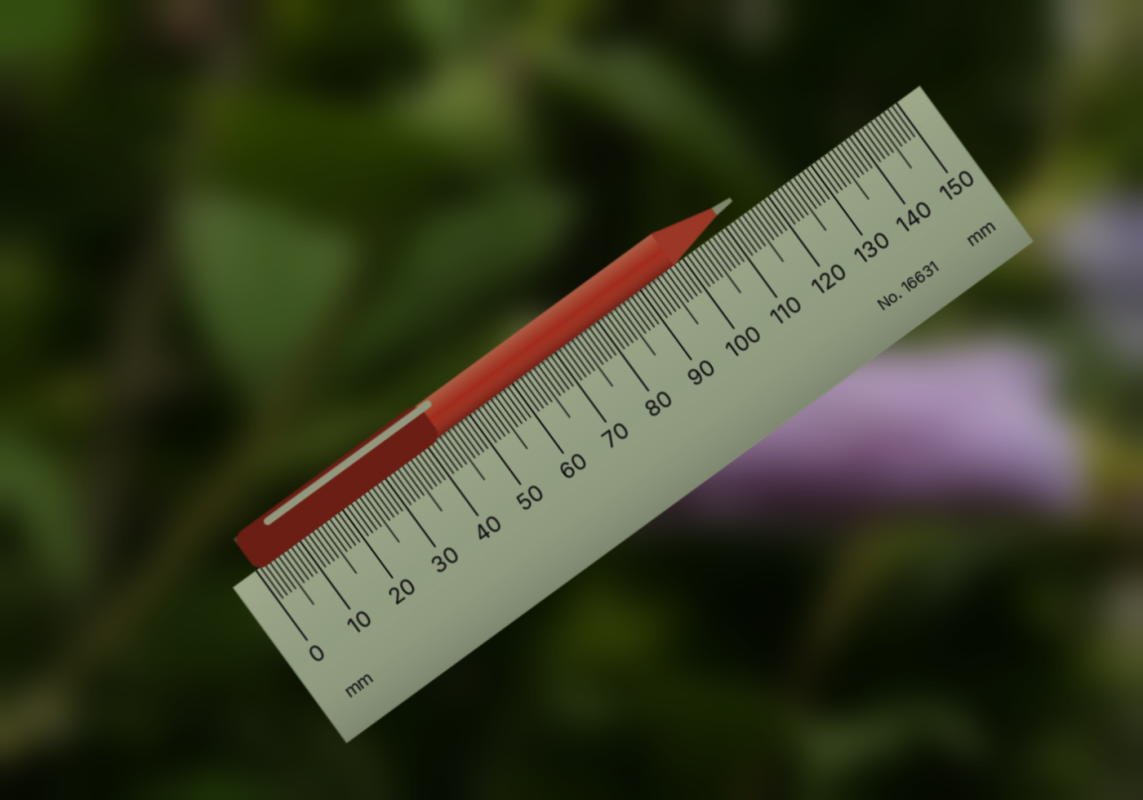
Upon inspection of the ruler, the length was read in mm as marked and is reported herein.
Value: 114 mm
